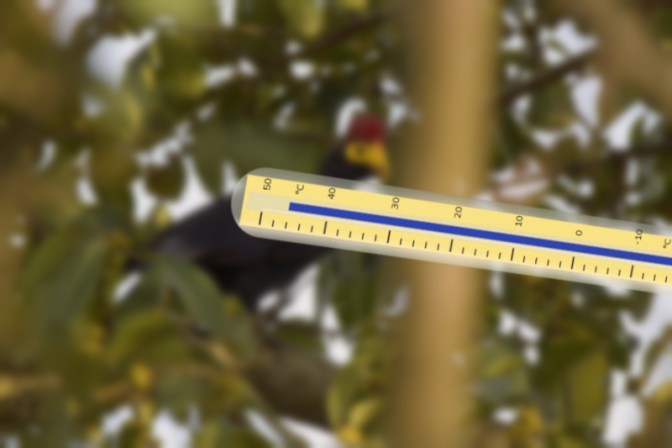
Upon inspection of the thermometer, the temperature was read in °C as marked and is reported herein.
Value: 46 °C
